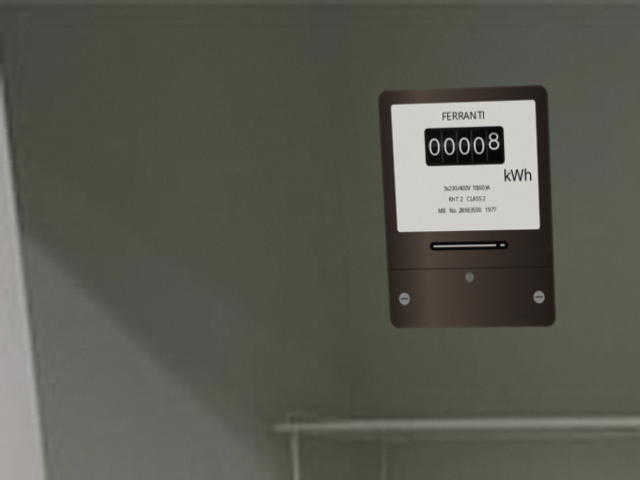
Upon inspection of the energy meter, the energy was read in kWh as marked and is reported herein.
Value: 8 kWh
